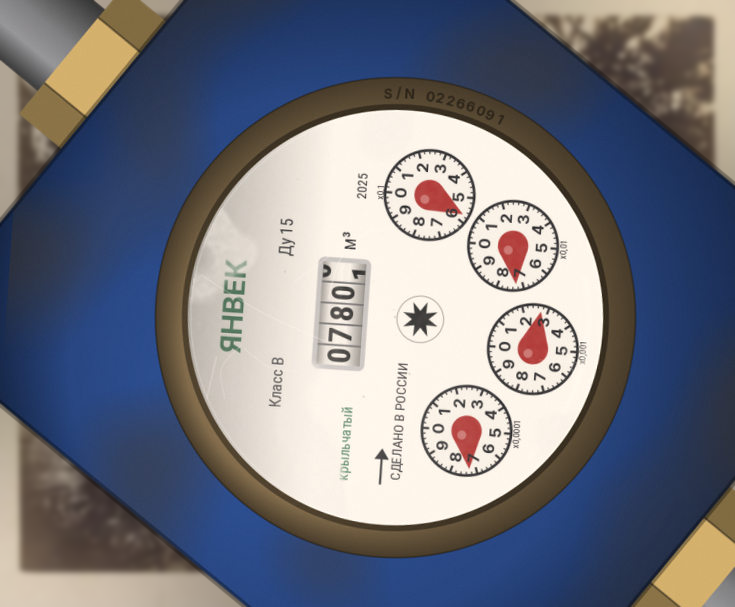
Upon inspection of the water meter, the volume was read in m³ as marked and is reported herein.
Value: 7800.5727 m³
